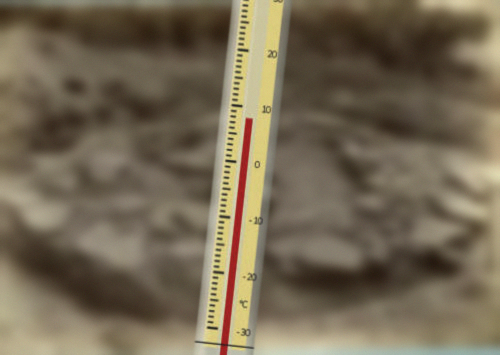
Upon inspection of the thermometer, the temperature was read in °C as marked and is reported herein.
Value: 8 °C
